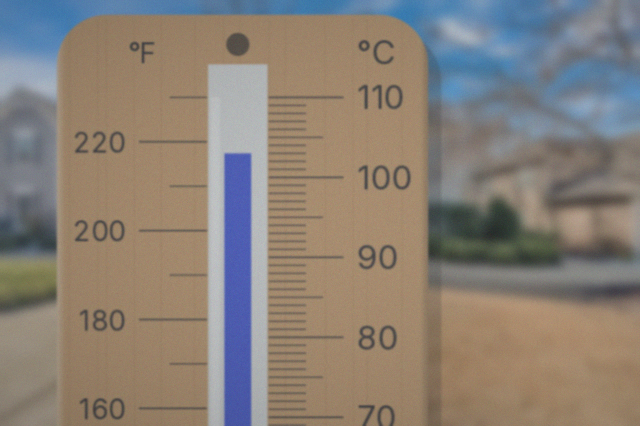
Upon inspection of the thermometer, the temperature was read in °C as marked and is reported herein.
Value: 103 °C
